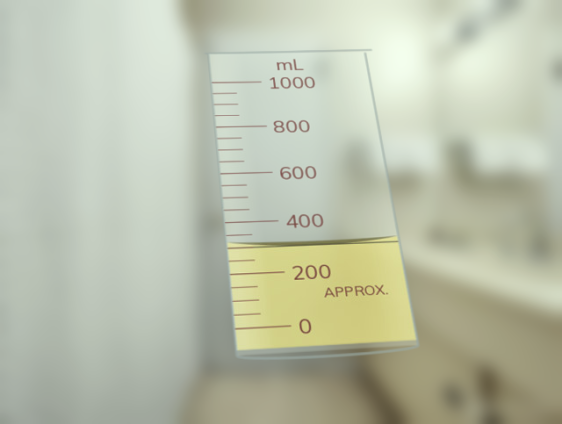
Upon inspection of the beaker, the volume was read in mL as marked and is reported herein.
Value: 300 mL
